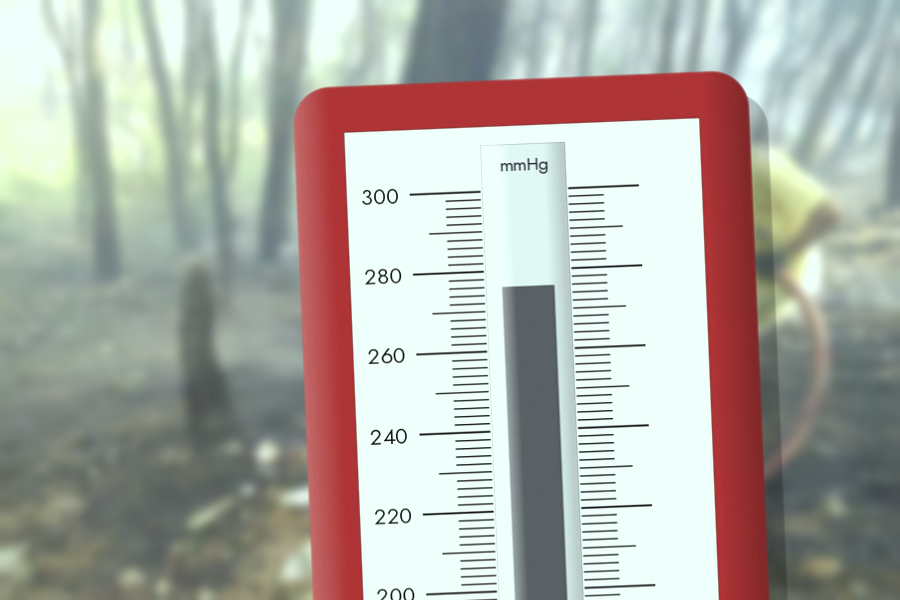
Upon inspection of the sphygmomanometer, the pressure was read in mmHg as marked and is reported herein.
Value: 276 mmHg
